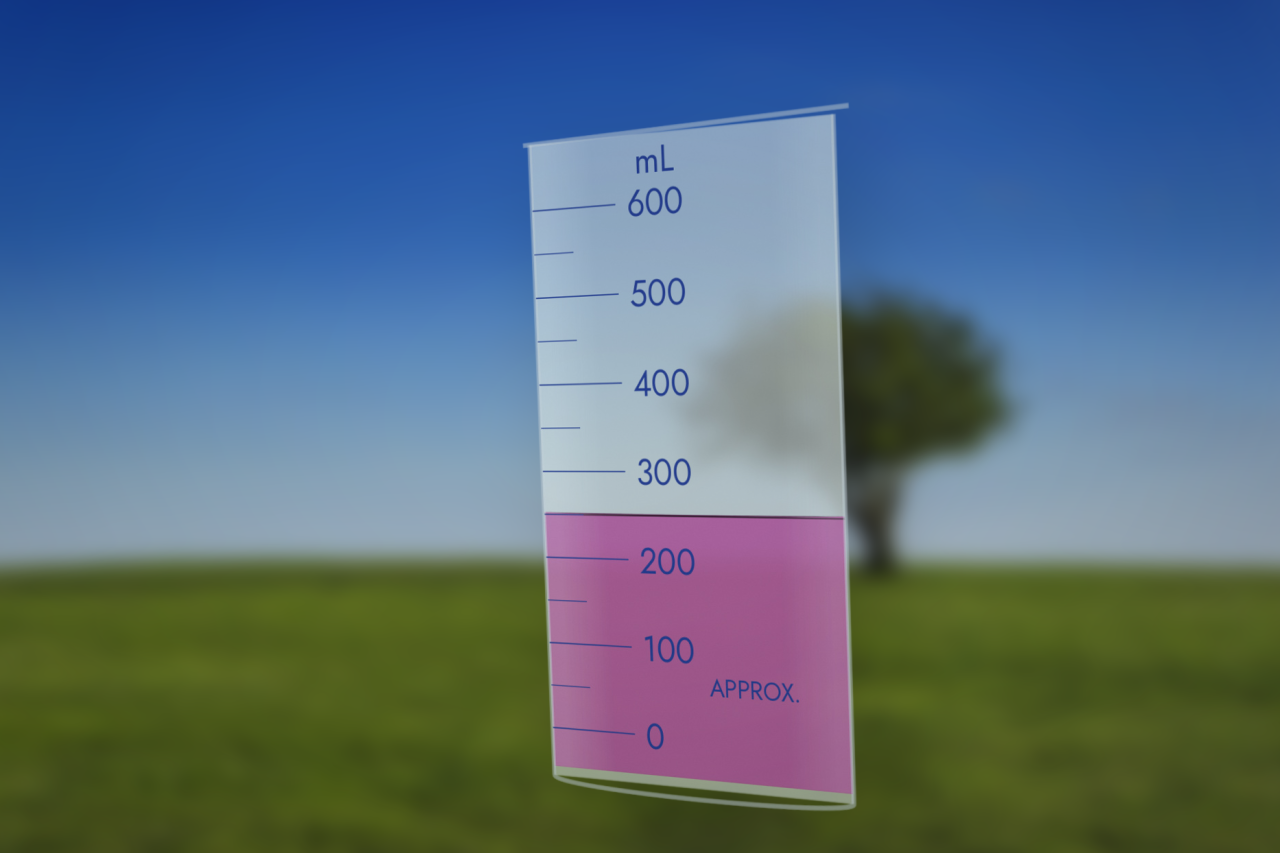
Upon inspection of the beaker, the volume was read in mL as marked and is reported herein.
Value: 250 mL
